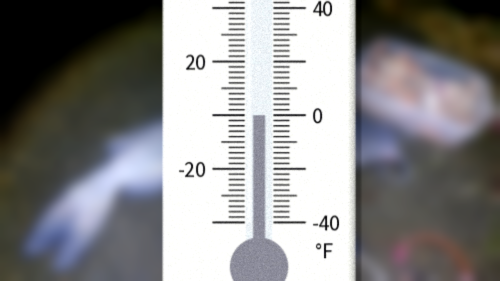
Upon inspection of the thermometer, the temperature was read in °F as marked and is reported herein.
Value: 0 °F
